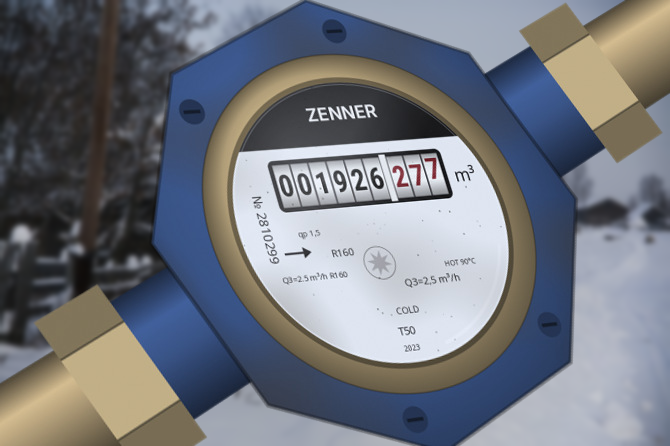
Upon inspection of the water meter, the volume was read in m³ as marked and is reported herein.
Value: 1926.277 m³
